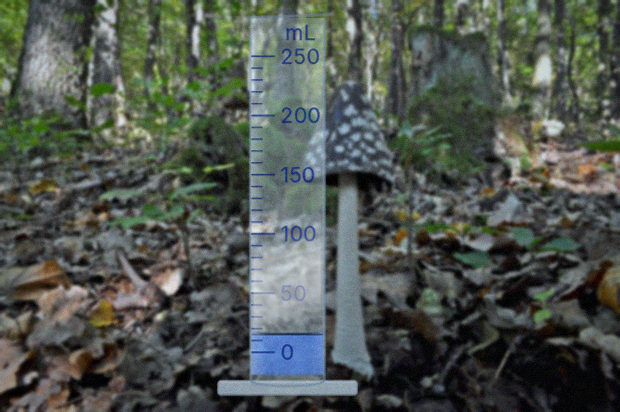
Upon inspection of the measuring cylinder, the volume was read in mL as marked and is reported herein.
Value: 15 mL
